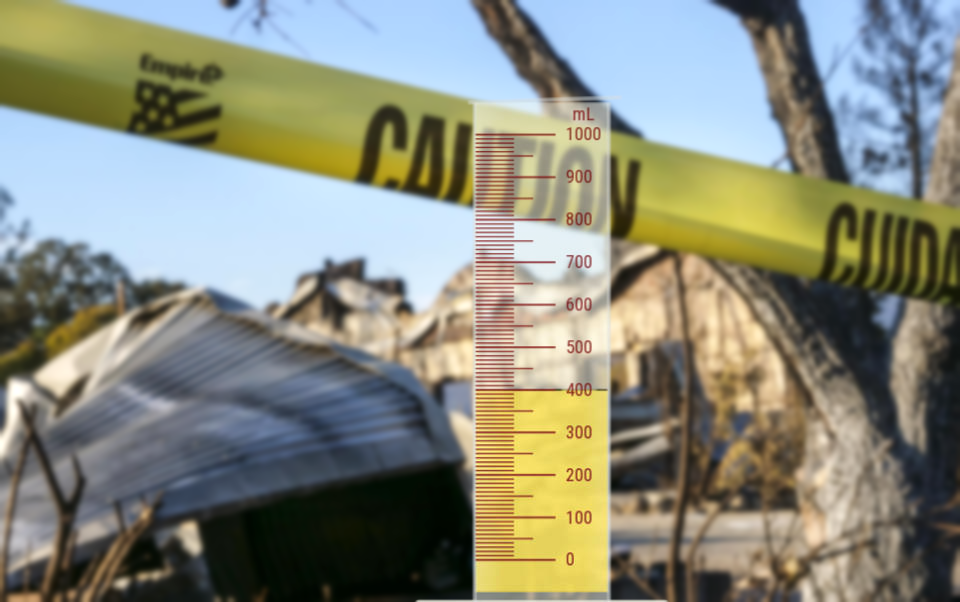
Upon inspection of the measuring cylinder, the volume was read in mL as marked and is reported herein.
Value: 400 mL
